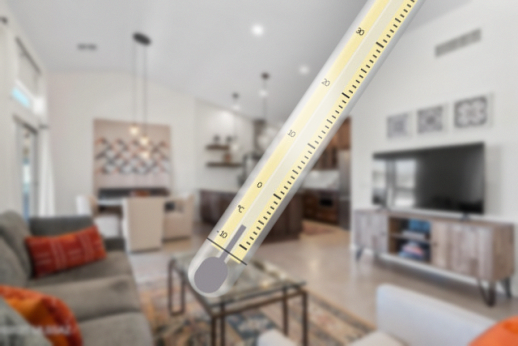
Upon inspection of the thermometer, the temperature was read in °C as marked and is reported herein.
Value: -7 °C
